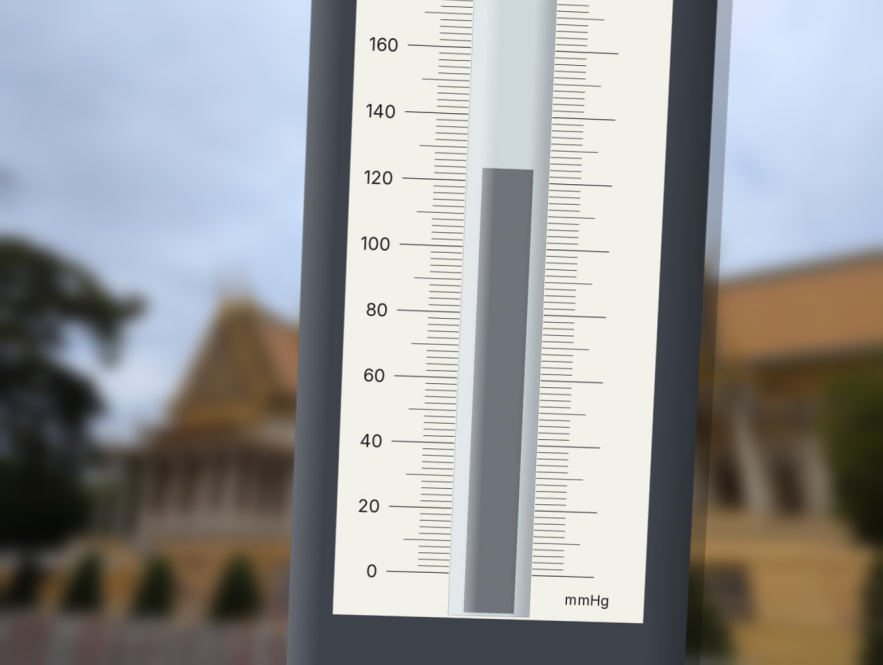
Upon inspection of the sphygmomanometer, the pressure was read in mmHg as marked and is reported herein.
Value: 124 mmHg
